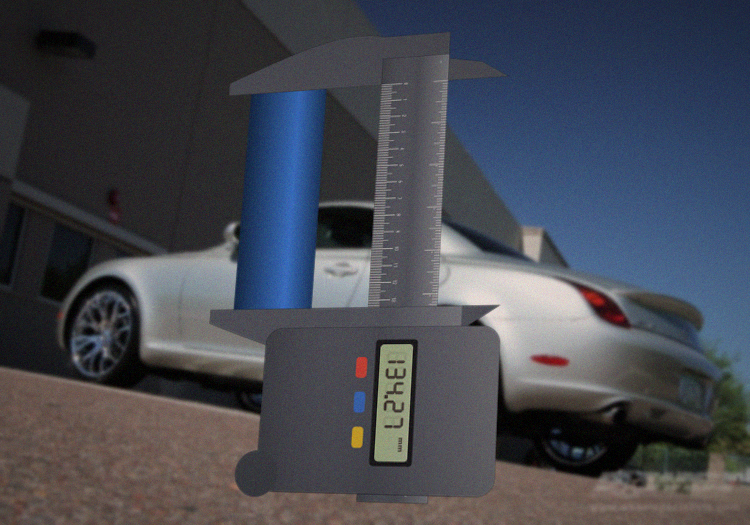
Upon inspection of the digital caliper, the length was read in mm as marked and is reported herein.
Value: 134.27 mm
